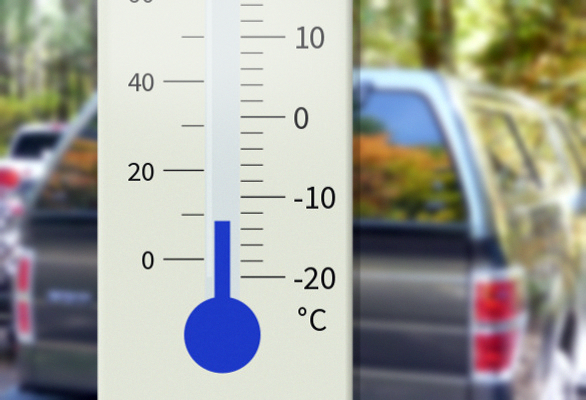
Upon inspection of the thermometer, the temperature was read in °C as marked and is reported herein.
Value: -13 °C
